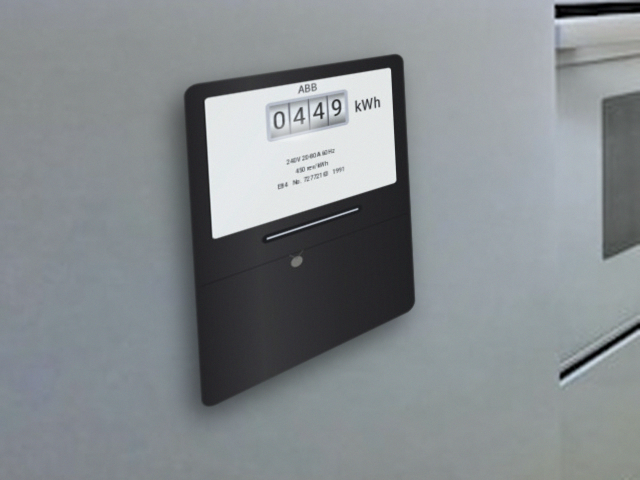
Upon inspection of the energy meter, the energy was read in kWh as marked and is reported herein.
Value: 449 kWh
